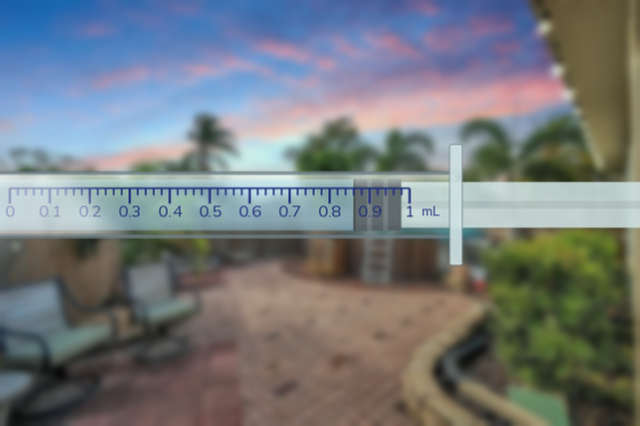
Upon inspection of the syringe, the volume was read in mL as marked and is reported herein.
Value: 0.86 mL
